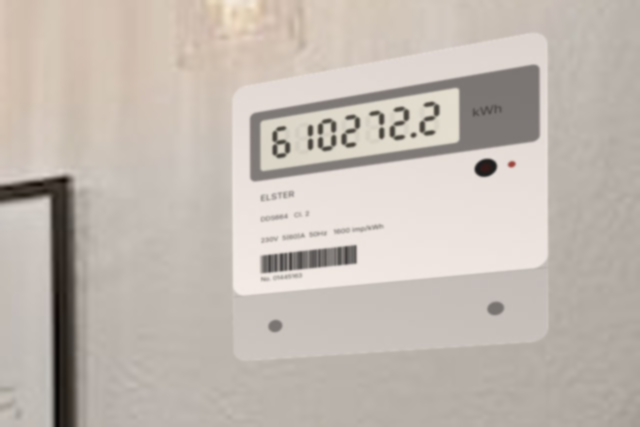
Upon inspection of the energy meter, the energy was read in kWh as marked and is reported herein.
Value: 610272.2 kWh
